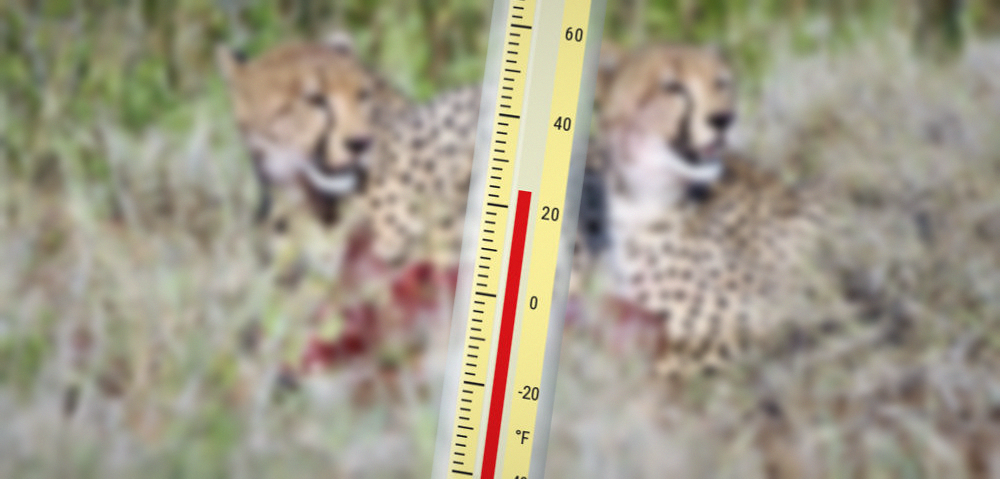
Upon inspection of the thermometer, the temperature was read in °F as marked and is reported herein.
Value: 24 °F
